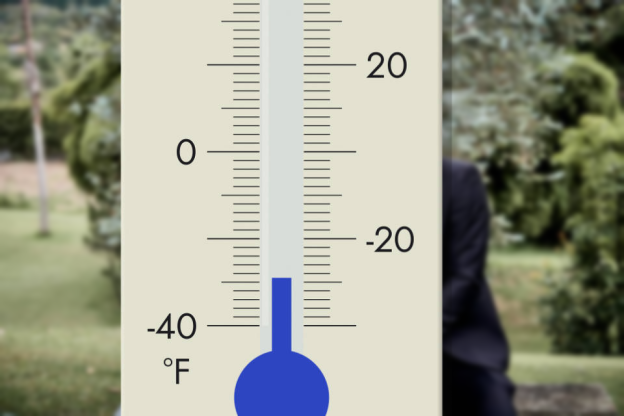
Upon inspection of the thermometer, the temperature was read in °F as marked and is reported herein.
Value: -29 °F
